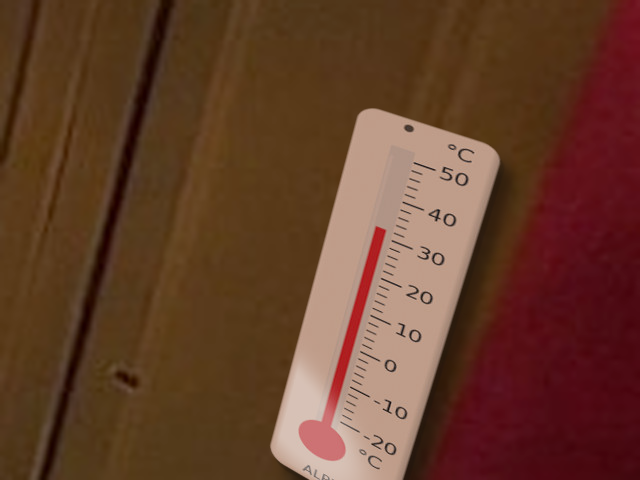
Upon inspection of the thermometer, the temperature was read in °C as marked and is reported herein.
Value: 32 °C
